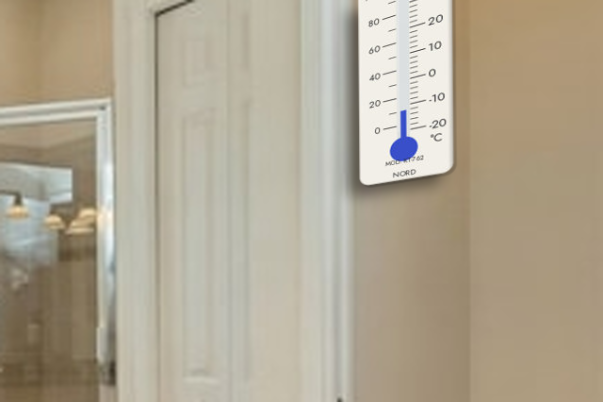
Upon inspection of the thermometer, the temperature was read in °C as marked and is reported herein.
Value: -12 °C
